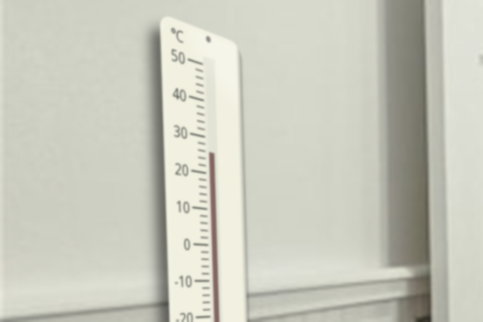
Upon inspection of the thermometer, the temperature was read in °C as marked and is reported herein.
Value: 26 °C
